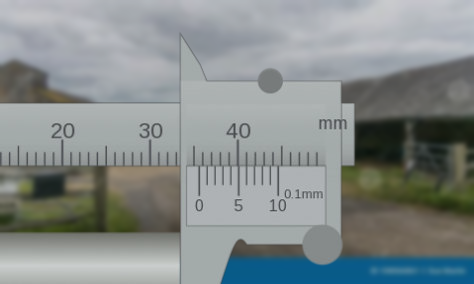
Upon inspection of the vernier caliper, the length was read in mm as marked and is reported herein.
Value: 35.6 mm
